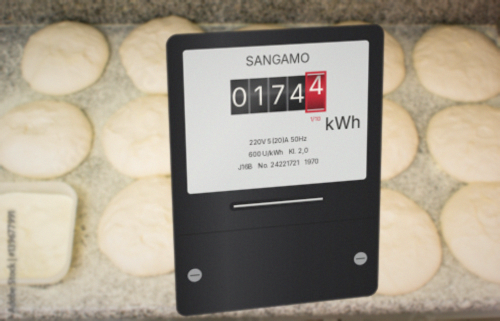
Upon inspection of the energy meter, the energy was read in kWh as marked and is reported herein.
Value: 174.4 kWh
